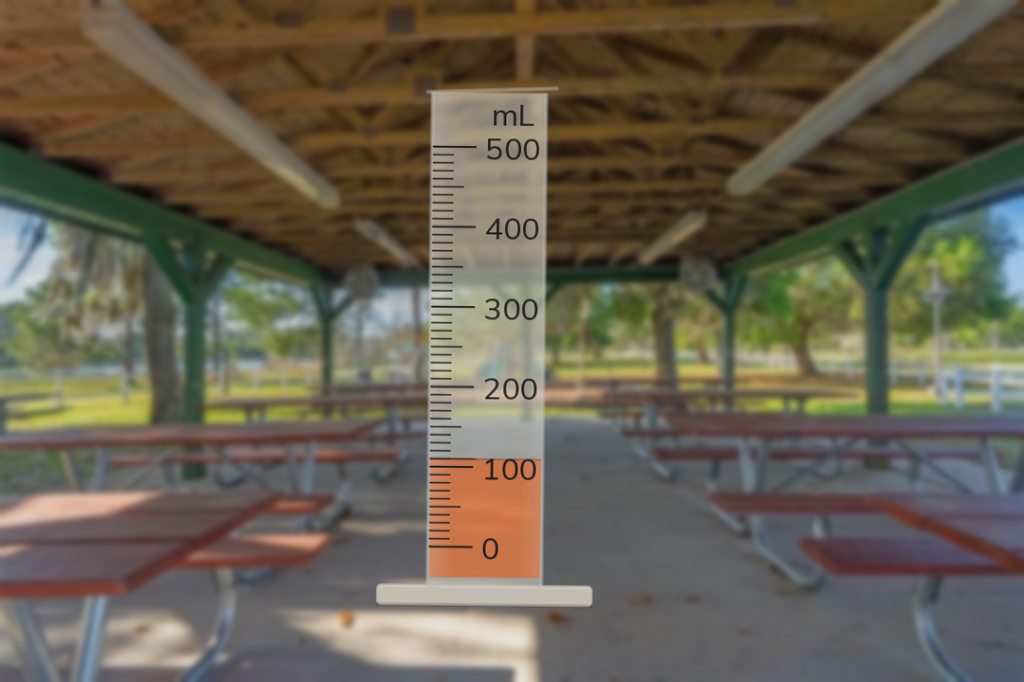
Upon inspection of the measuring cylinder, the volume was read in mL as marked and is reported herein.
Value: 110 mL
